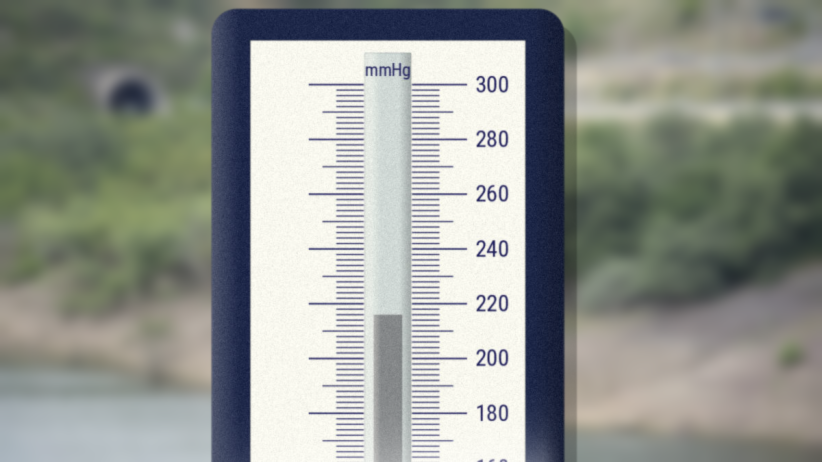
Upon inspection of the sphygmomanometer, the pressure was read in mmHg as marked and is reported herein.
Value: 216 mmHg
